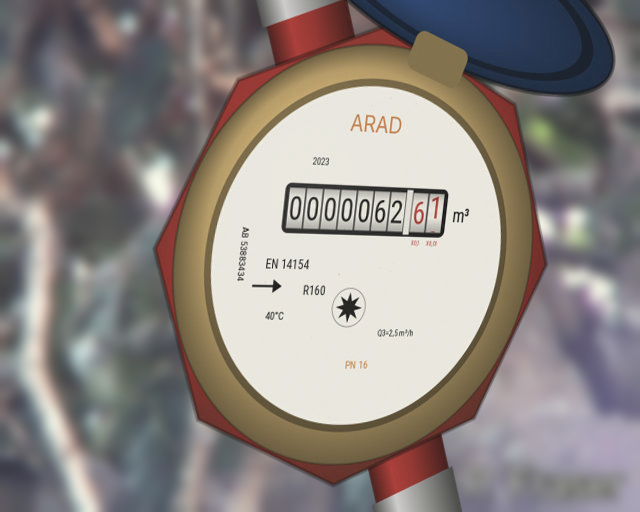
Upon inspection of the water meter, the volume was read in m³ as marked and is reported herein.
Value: 62.61 m³
